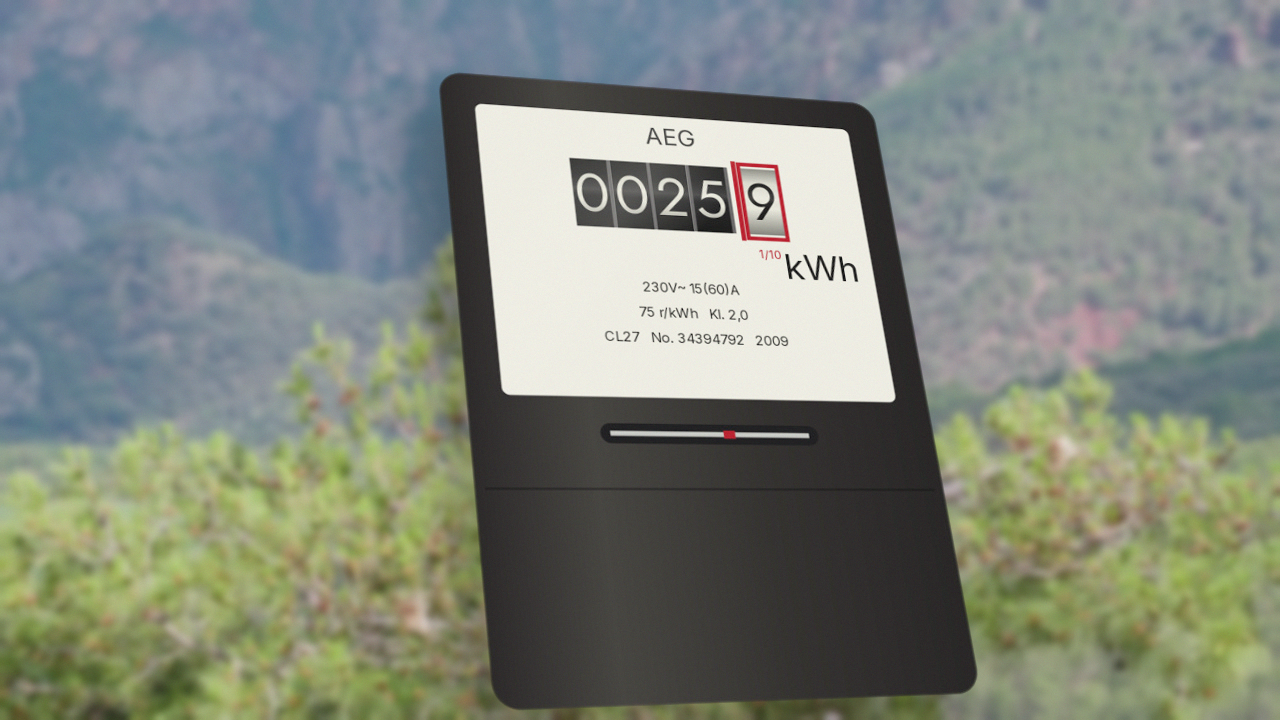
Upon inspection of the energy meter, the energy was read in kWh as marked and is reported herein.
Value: 25.9 kWh
